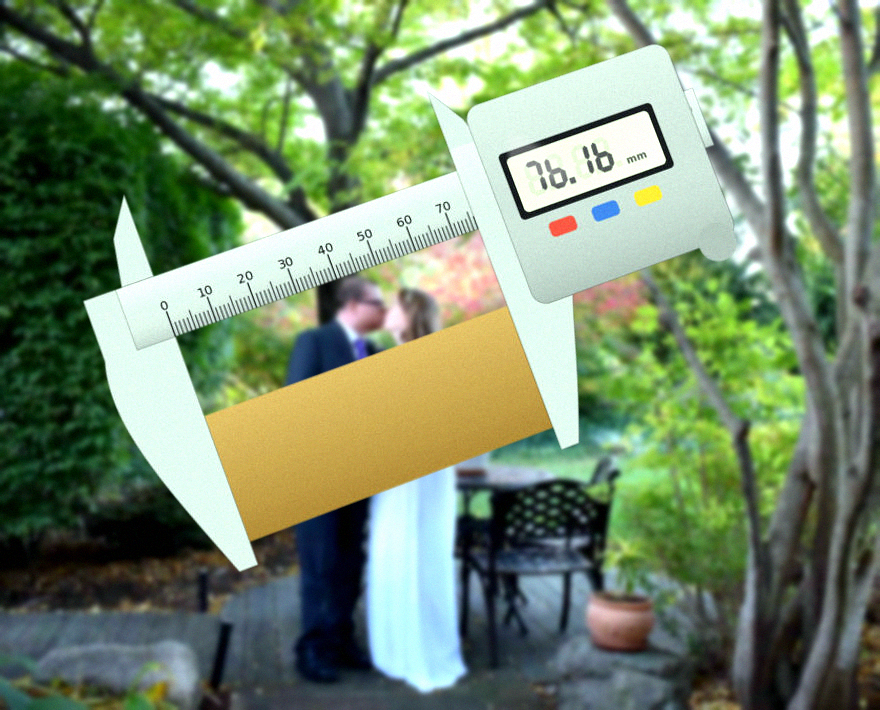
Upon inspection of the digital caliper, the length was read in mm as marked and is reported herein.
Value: 76.16 mm
